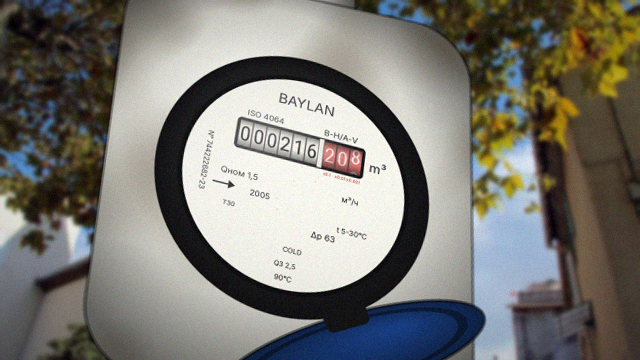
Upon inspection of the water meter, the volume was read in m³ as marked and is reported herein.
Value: 216.208 m³
